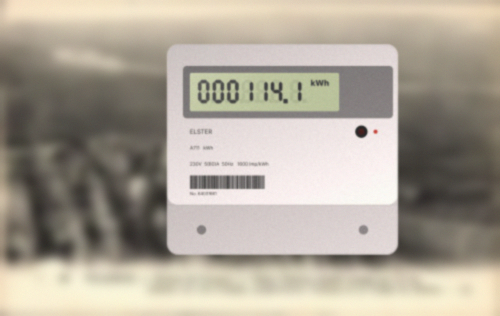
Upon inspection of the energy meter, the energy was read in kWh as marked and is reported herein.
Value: 114.1 kWh
